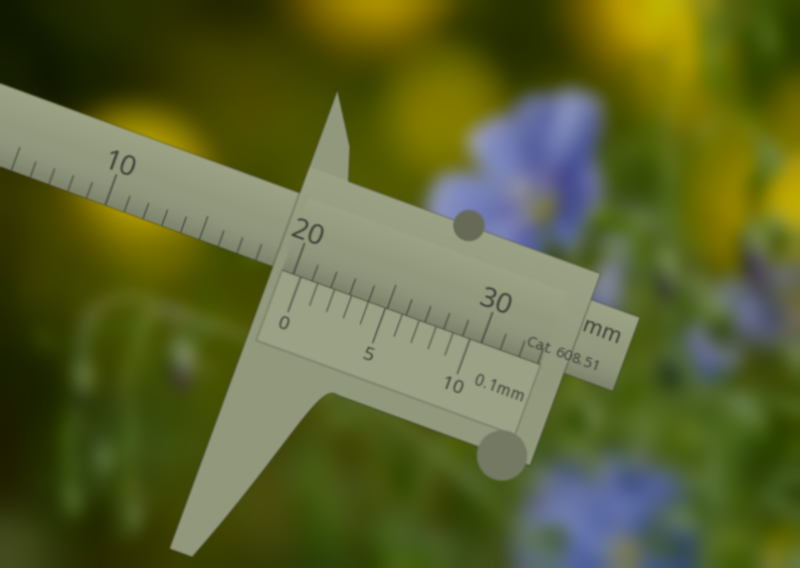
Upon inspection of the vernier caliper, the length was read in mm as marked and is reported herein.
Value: 20.4 mm
